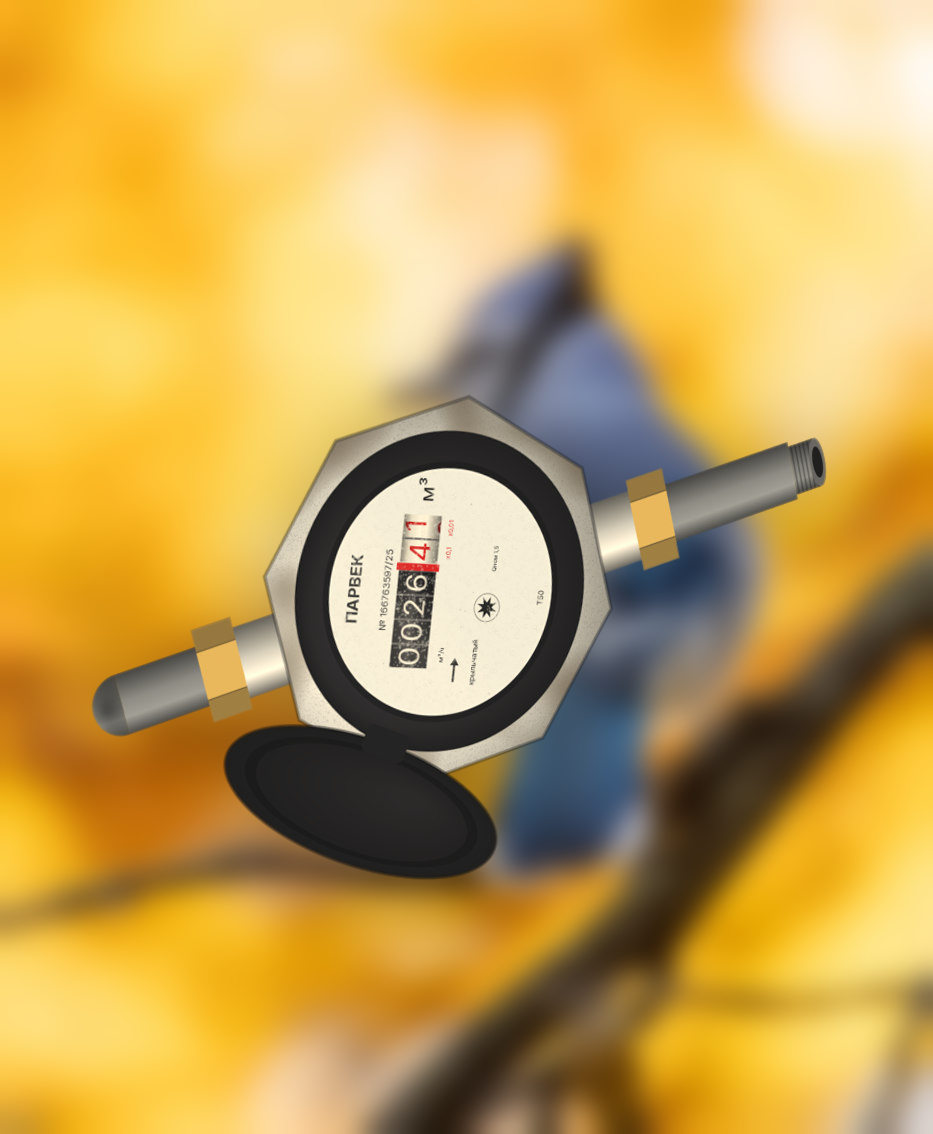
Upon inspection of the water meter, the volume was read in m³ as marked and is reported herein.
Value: 26.41 m³
